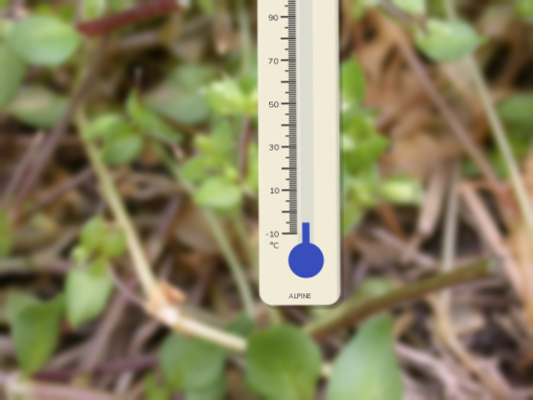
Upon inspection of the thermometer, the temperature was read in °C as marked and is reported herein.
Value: -5 °C
